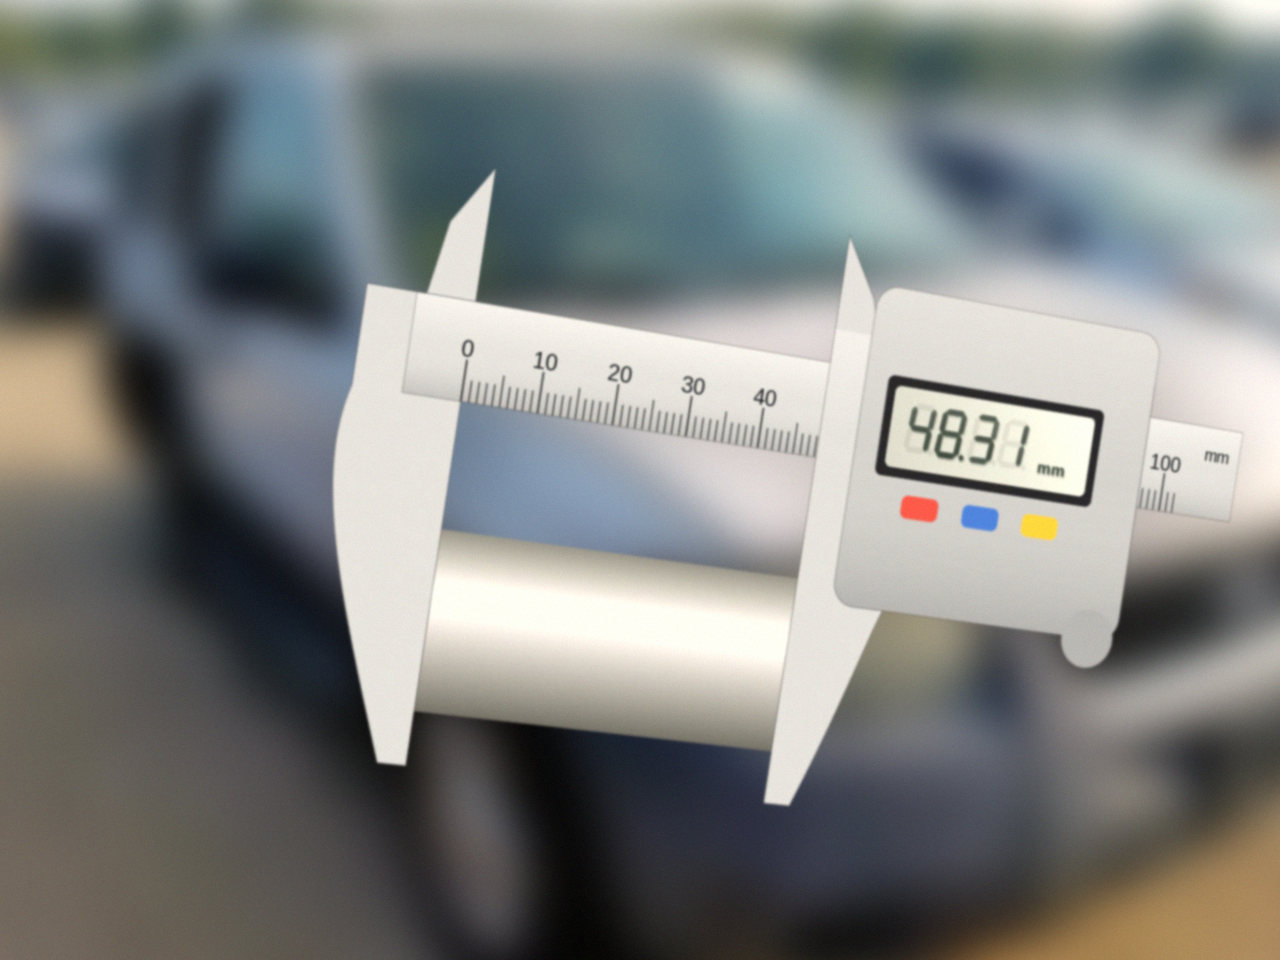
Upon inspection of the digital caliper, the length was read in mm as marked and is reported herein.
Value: 48.31 mm
